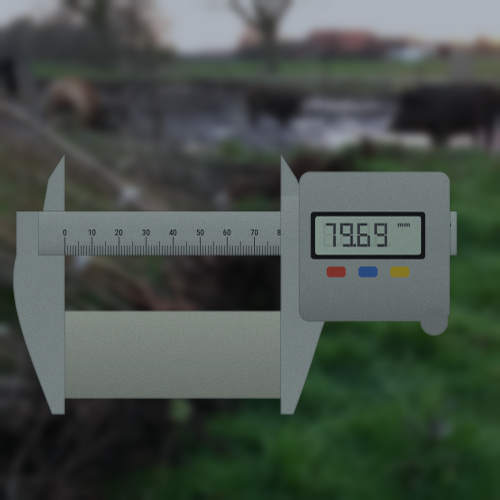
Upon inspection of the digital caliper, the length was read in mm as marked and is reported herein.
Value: 79.69 mm
